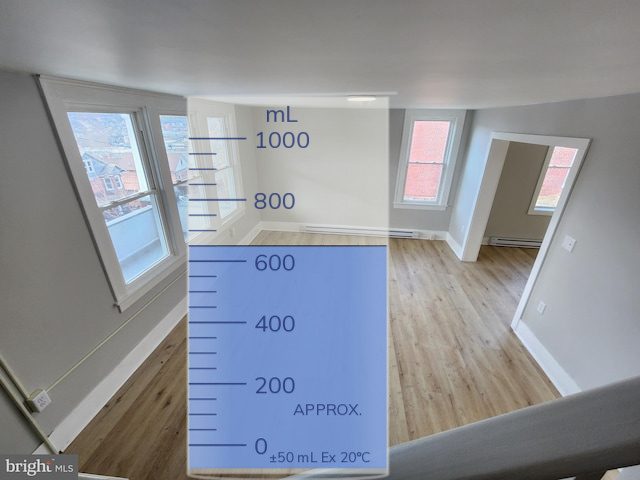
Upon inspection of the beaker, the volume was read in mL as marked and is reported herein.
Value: 650 mL
